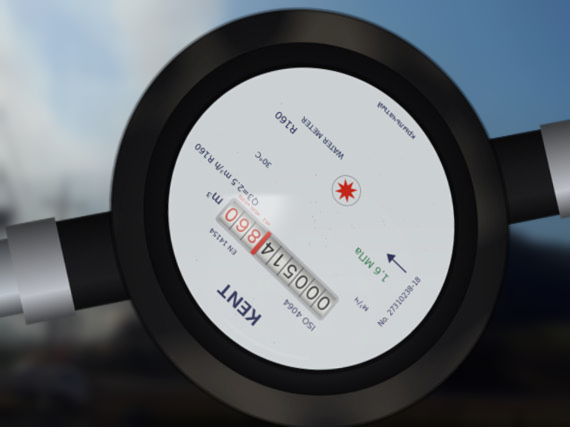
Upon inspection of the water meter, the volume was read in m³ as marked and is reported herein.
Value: 514.860 m³
